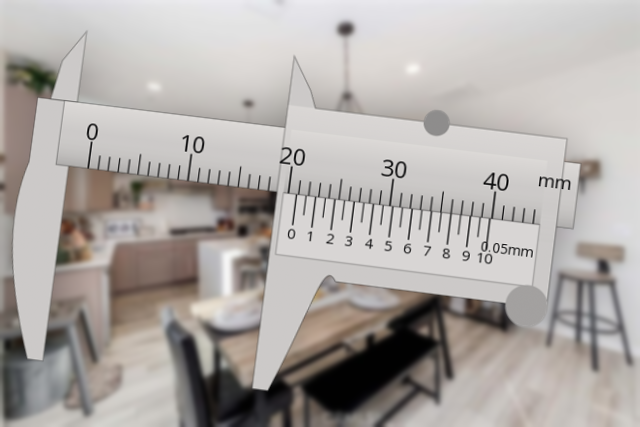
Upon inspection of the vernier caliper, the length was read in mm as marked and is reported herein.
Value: 20.8 mm
